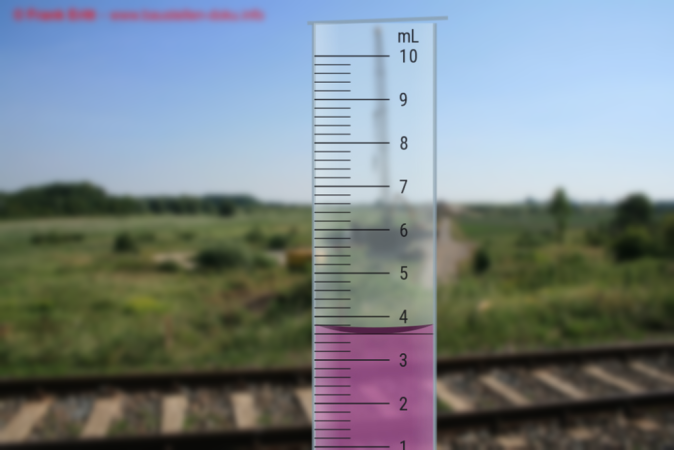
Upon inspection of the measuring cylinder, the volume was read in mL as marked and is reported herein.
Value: 3.6 mL
